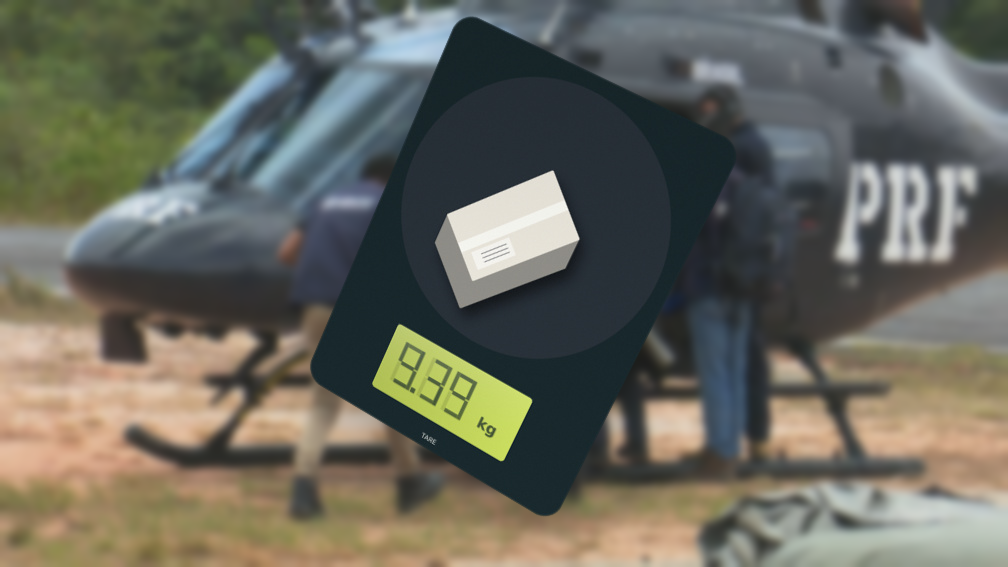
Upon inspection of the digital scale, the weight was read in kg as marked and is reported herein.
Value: 9.39 kg
